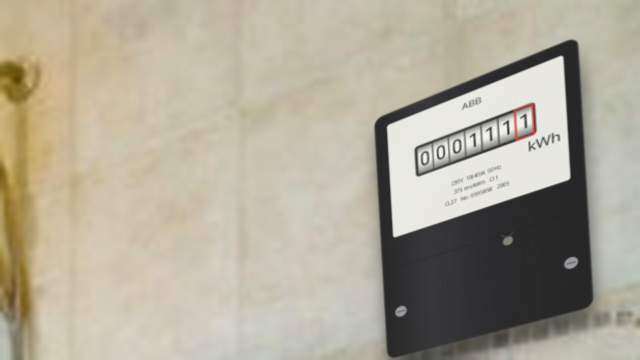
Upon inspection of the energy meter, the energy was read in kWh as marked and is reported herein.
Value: 111.1 kWh
